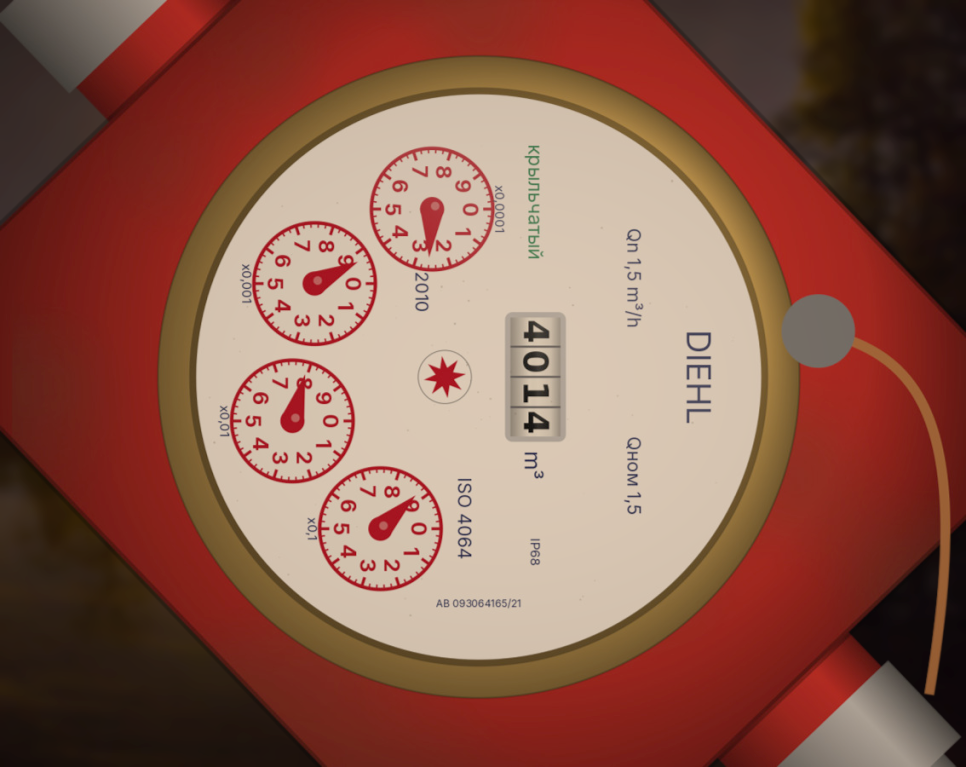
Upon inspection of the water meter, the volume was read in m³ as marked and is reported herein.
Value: 4014.8792 m³
